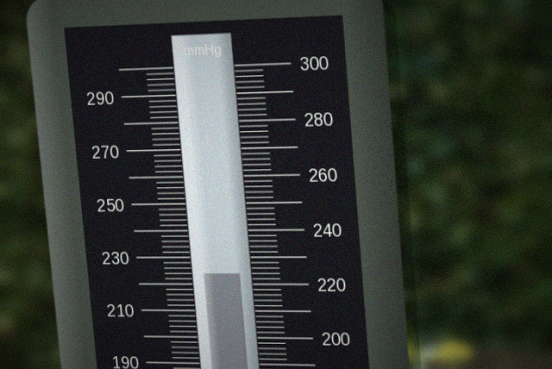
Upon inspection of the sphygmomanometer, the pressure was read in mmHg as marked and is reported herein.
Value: 224 mmHg
